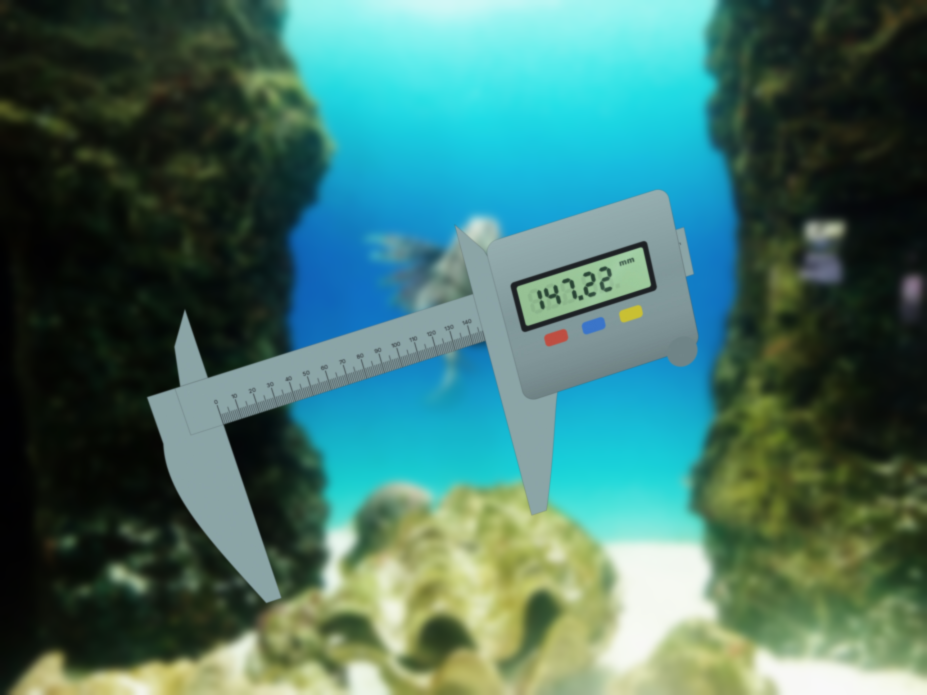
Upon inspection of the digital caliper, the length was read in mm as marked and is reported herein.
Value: 147.22 mm
